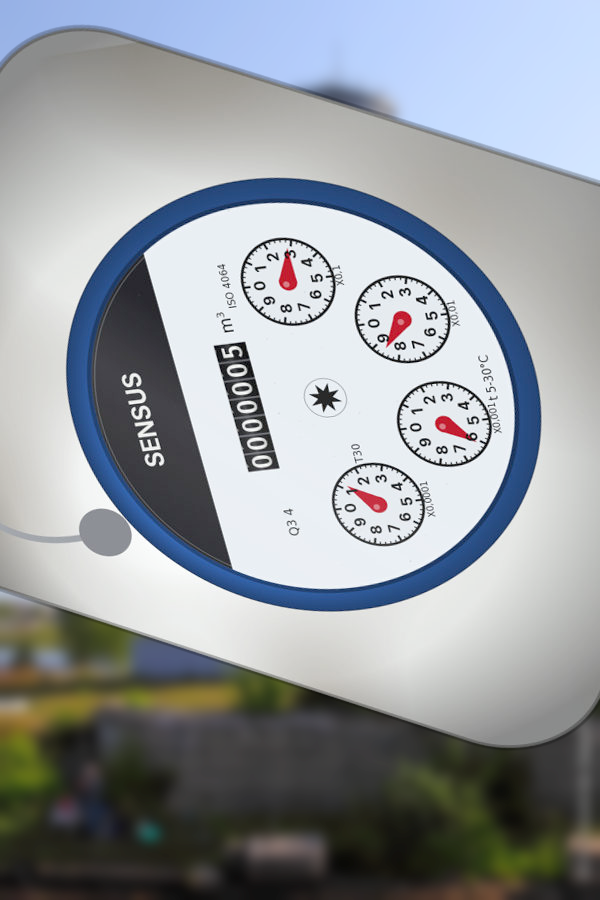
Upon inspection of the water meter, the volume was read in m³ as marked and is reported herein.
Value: 5.2861 m³
